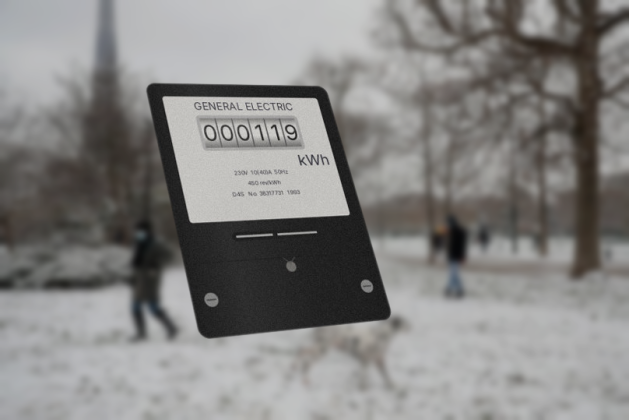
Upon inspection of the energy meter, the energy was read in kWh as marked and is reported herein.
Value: 119 kWh
